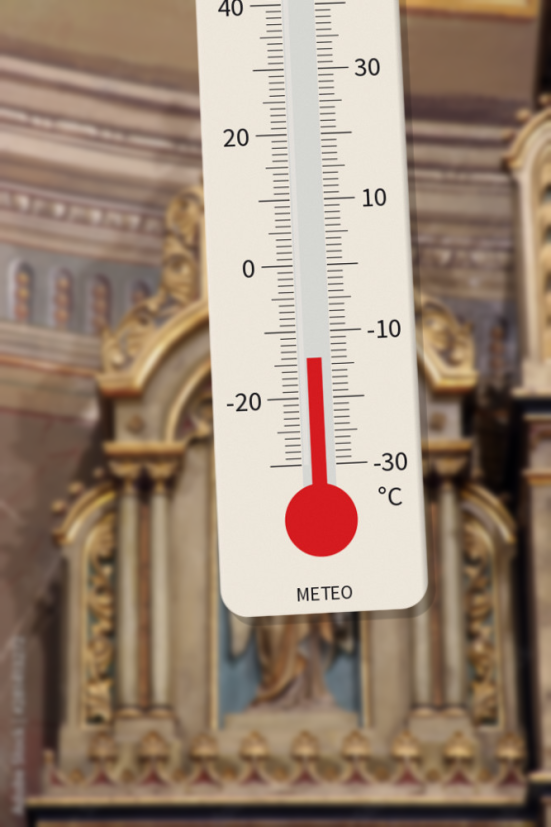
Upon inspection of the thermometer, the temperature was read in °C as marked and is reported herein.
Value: -14 °C
